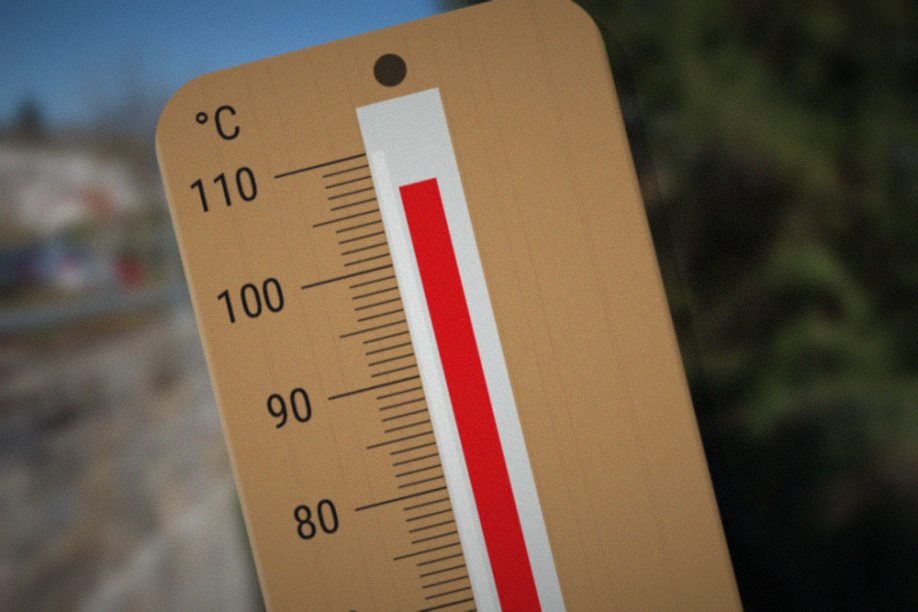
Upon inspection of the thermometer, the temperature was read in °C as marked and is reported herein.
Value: 106.5 °C
